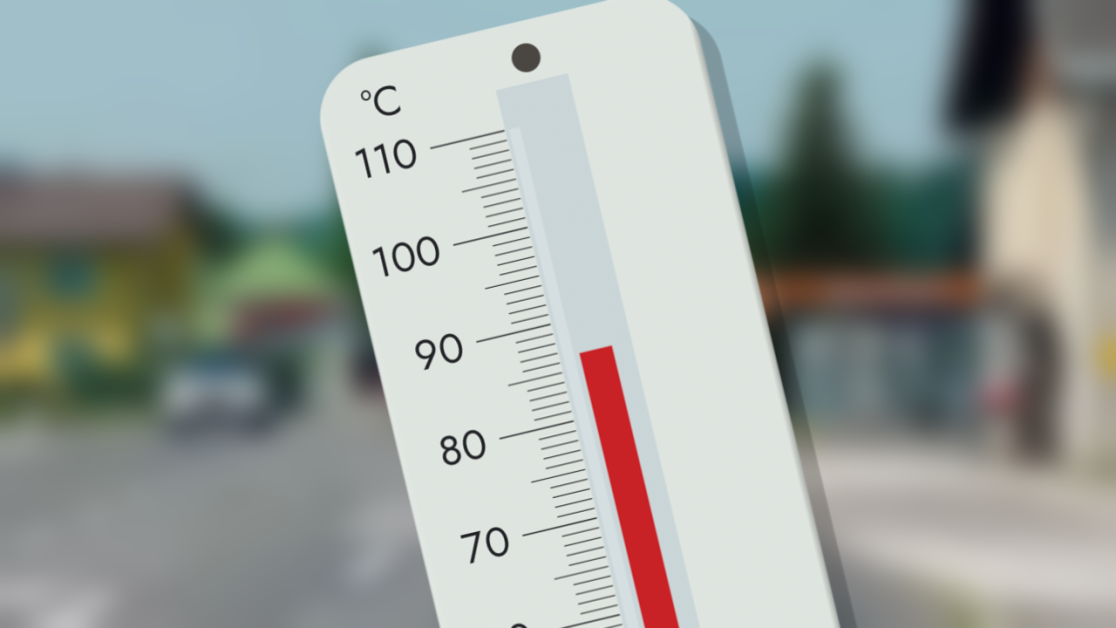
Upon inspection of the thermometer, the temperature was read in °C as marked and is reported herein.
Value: 86.5 °C
